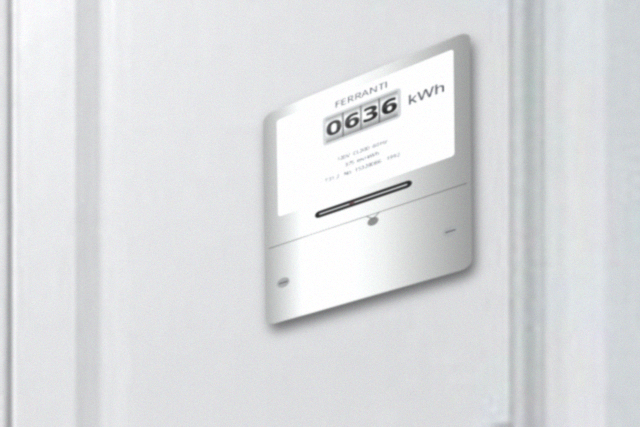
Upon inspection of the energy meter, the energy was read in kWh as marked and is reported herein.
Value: 636 kWh
